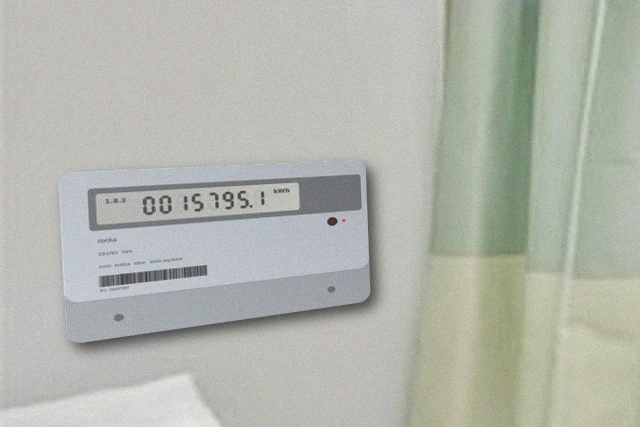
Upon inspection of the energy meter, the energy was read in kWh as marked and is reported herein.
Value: 15795.1 kWh
